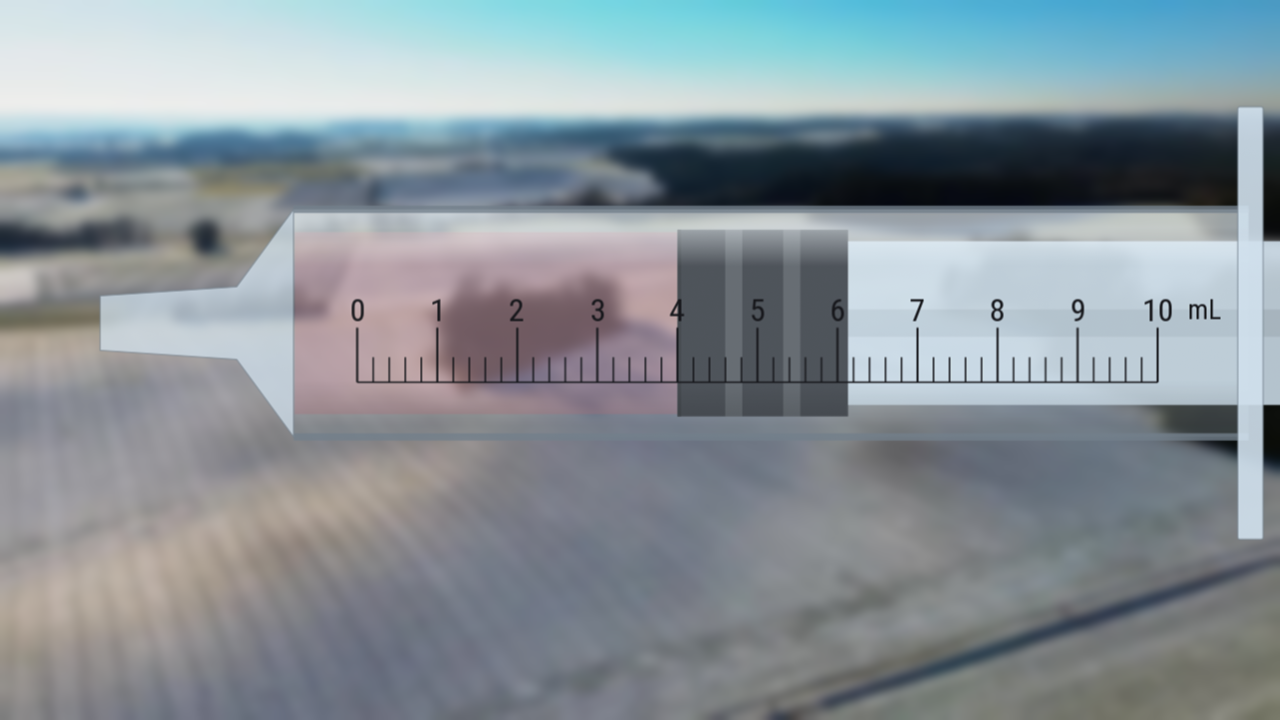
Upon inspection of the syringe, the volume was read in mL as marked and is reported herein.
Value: 4 mL
